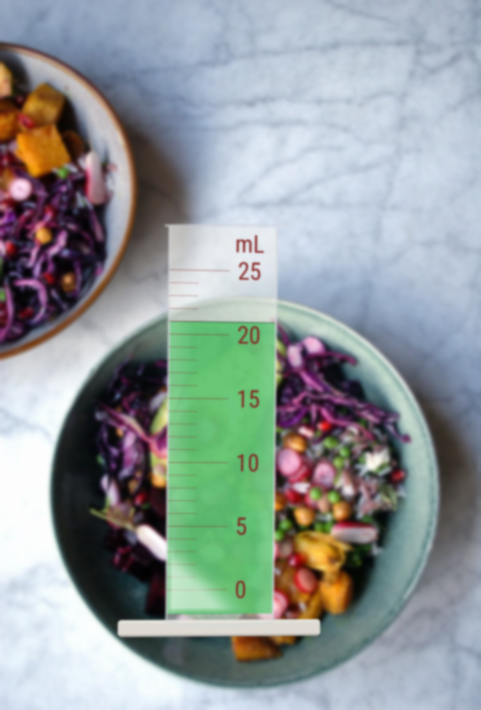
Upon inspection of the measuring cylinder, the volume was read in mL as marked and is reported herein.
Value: 21 mL
